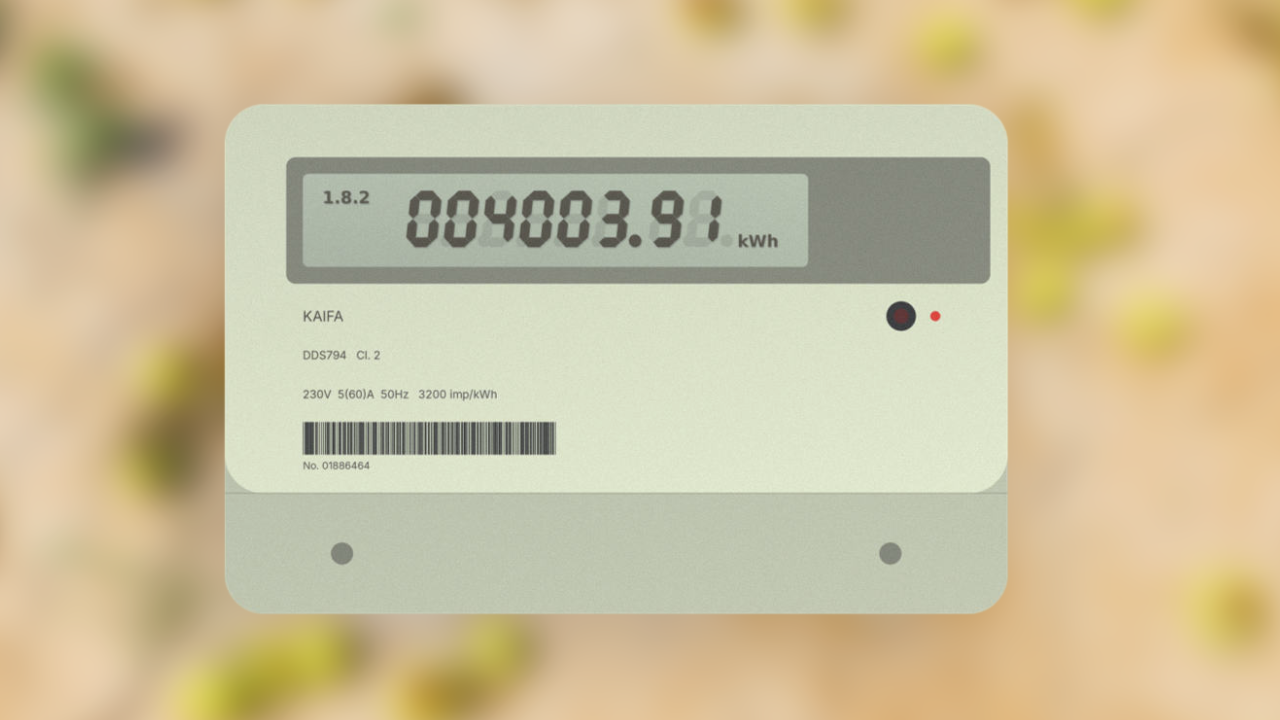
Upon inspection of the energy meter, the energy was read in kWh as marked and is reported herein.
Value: 4003.91 kWh
